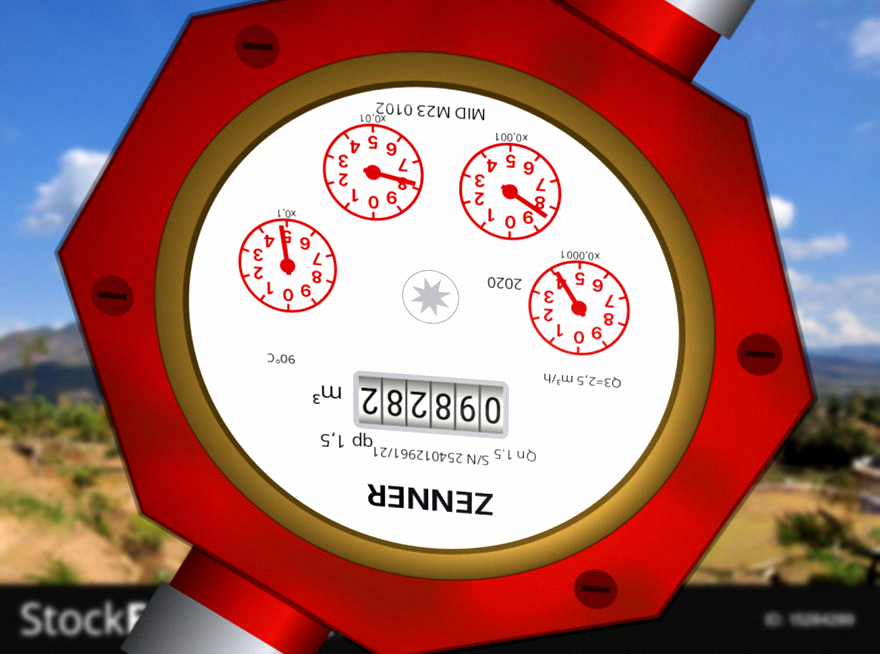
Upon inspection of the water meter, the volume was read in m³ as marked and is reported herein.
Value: 98282.4784 m³
